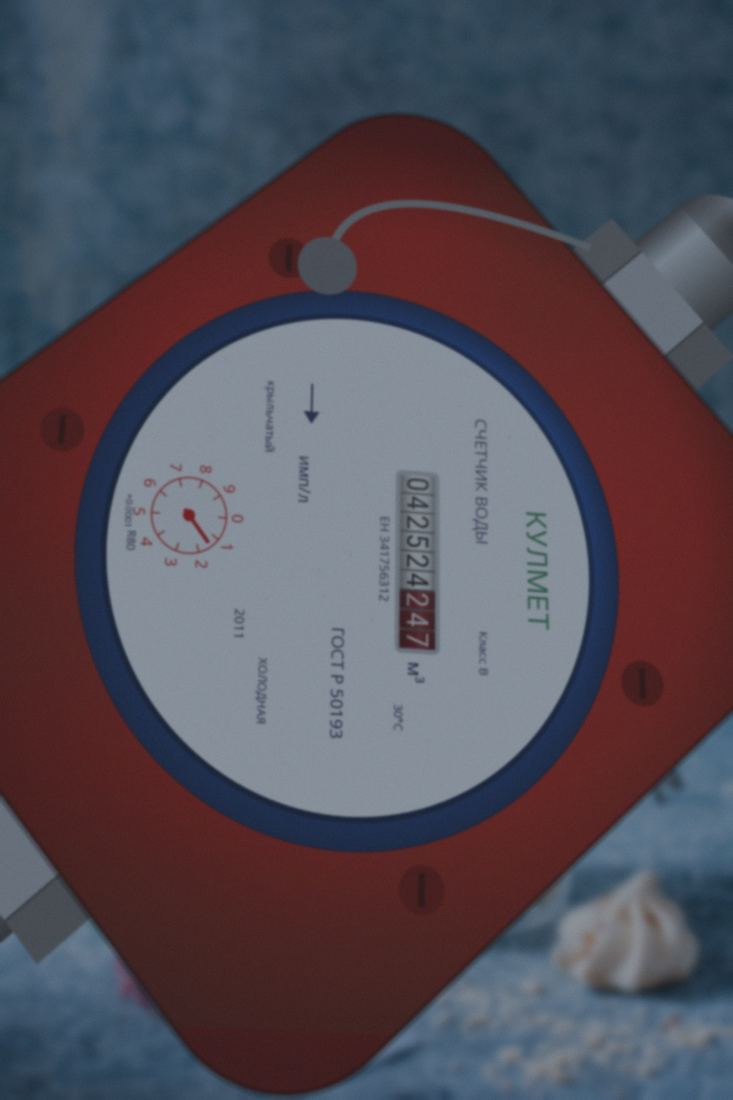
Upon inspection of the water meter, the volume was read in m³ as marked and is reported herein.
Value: 42524.2471 m³
